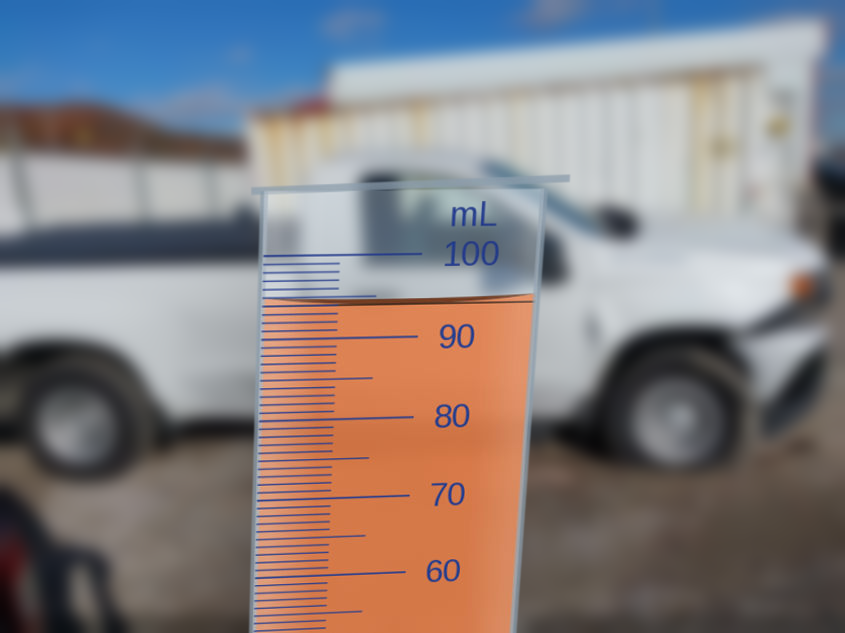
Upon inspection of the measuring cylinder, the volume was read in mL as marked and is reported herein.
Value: 94 mL
